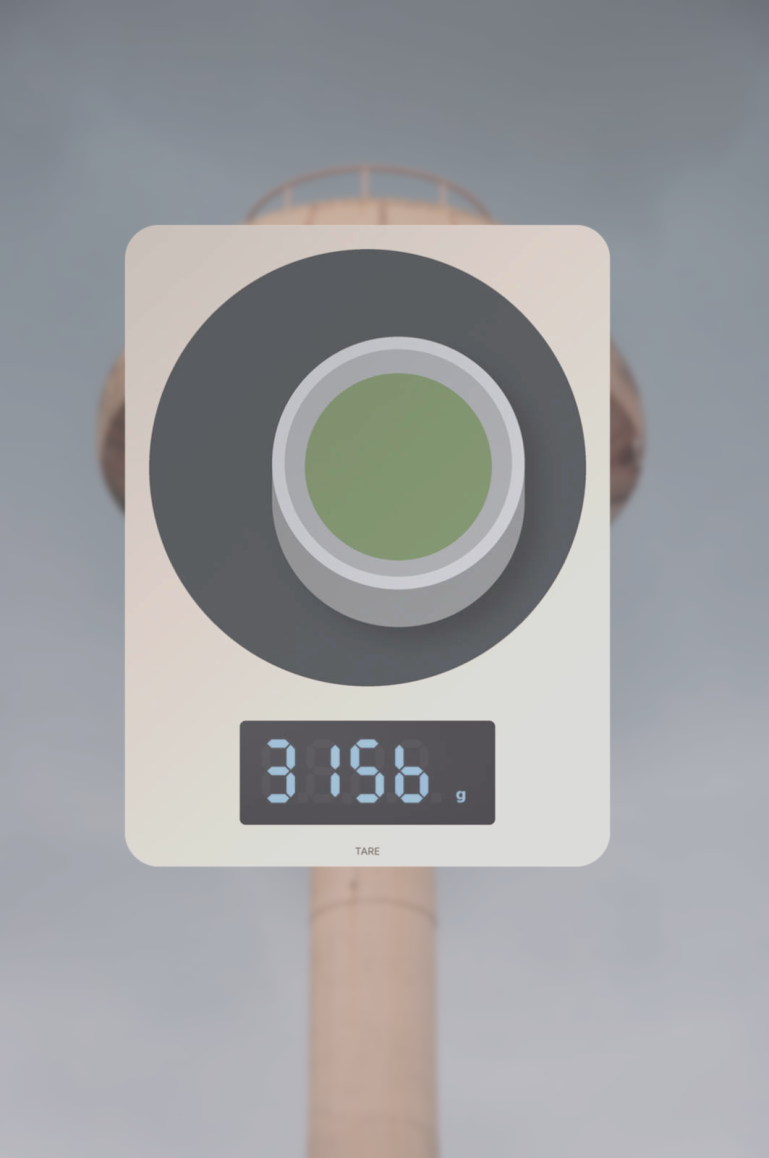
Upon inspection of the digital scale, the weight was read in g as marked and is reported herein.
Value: 3156 g
